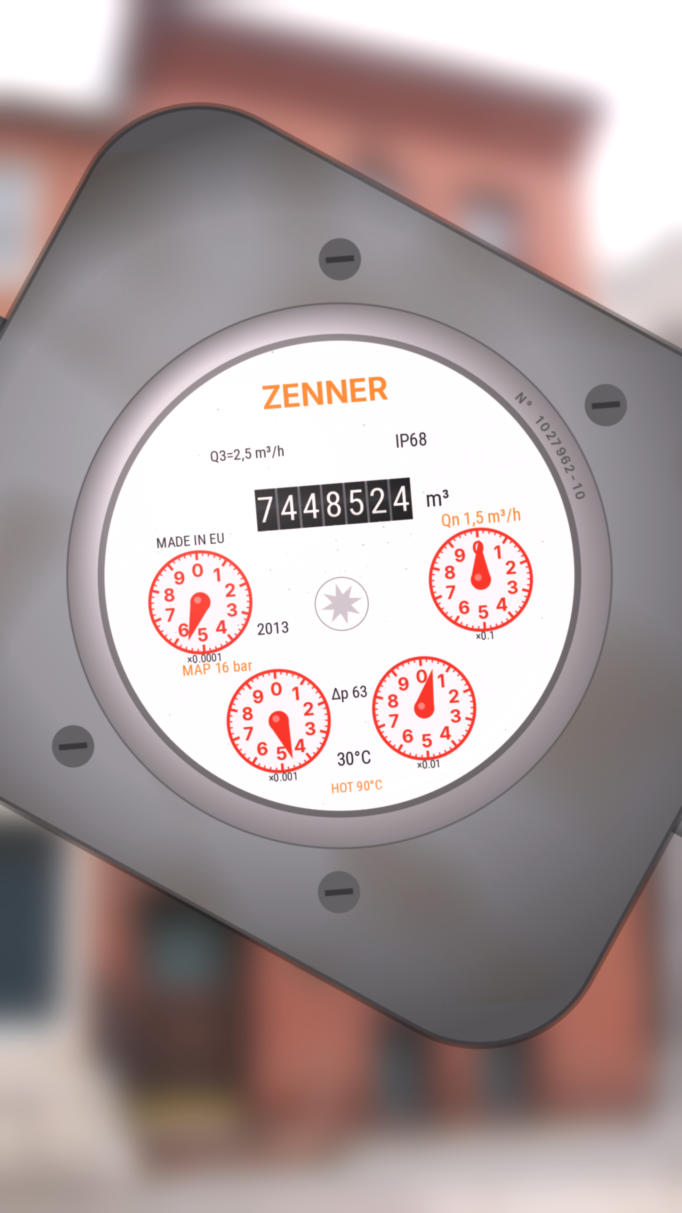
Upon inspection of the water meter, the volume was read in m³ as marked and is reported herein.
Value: 7448524.0045 m³
